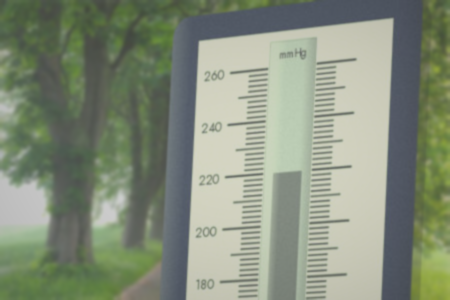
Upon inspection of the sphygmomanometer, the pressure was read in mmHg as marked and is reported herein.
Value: 220 mmHg
